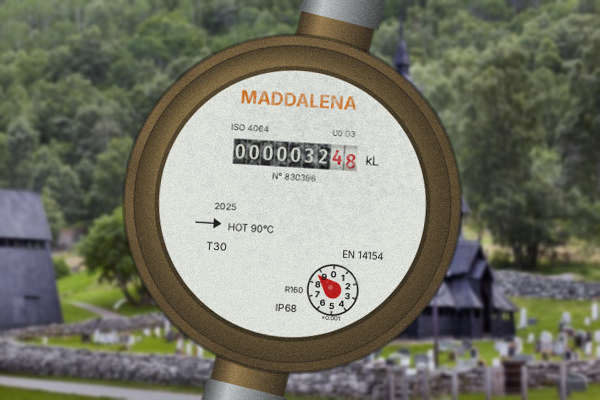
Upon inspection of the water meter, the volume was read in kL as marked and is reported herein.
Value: 32.478 kL
